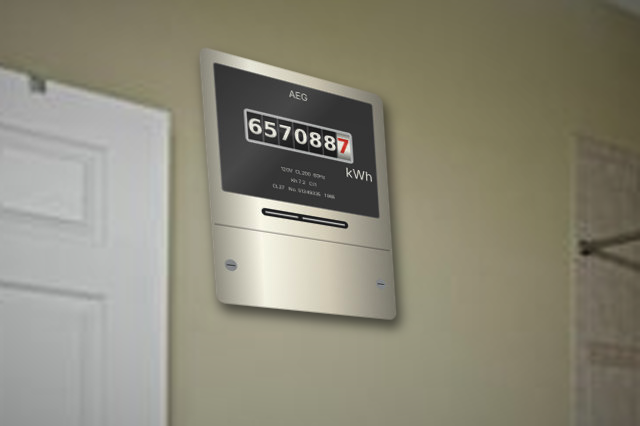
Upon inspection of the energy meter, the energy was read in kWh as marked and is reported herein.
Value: 657088.7 kWh
